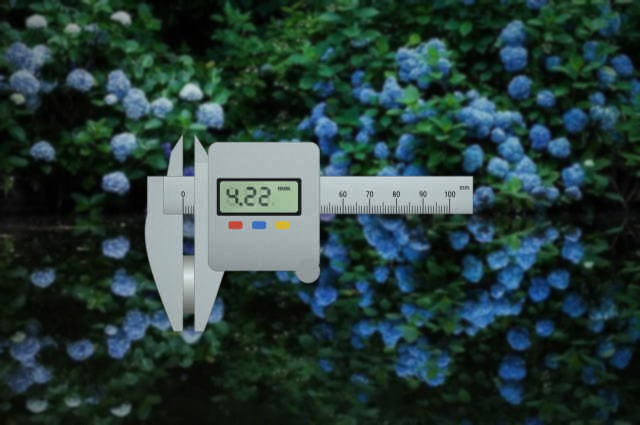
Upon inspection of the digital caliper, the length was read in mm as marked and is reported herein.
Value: 4.22 mm
